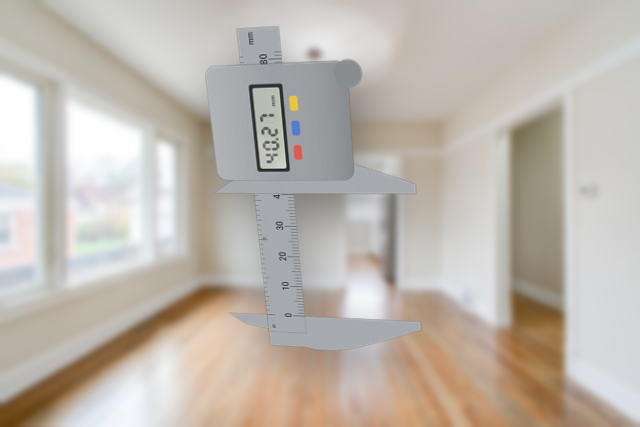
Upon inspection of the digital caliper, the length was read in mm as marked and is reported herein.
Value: 40.27 mm
